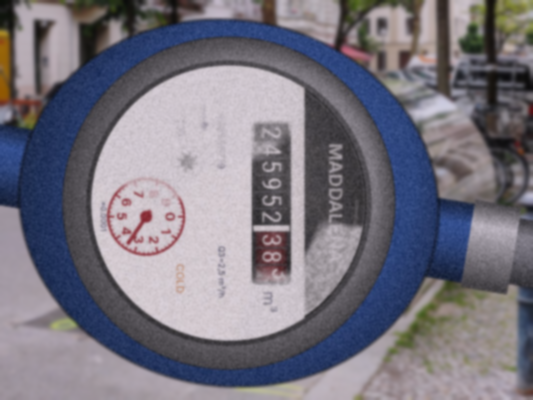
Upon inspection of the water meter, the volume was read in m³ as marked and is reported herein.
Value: 245952.3833 m³
